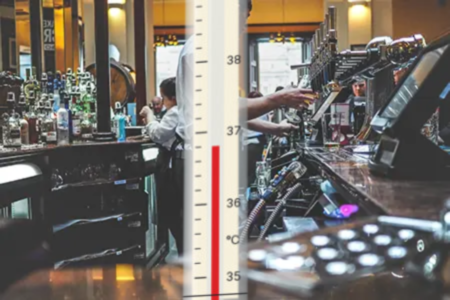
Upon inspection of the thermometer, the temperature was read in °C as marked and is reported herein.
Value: 36.8 °C
